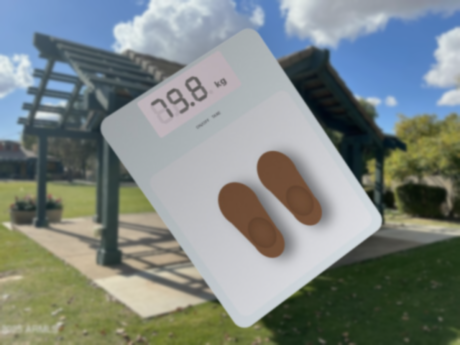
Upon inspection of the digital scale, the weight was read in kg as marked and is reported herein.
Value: 79.8 kg
